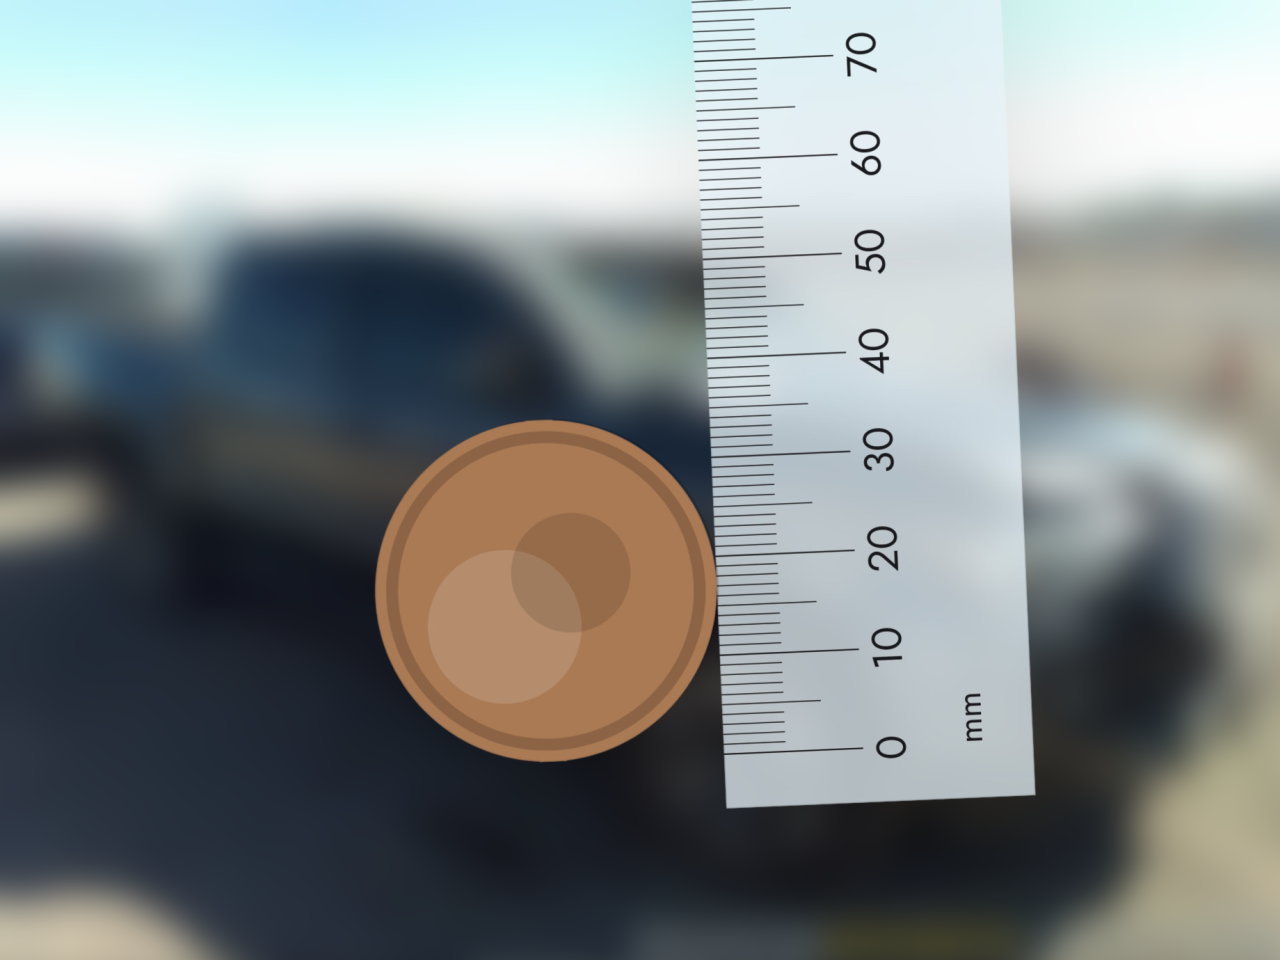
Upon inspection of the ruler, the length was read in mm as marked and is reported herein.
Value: 34.5 mm
